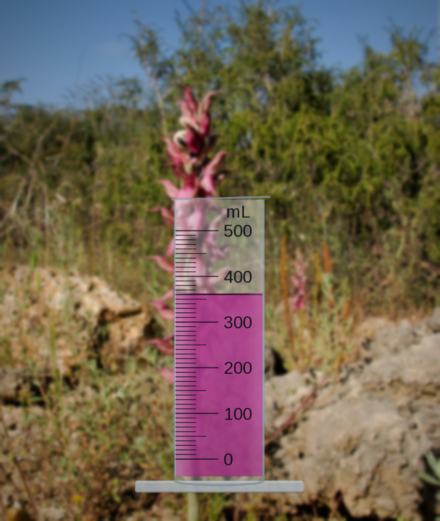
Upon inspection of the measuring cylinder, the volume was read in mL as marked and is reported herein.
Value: 360 mL
